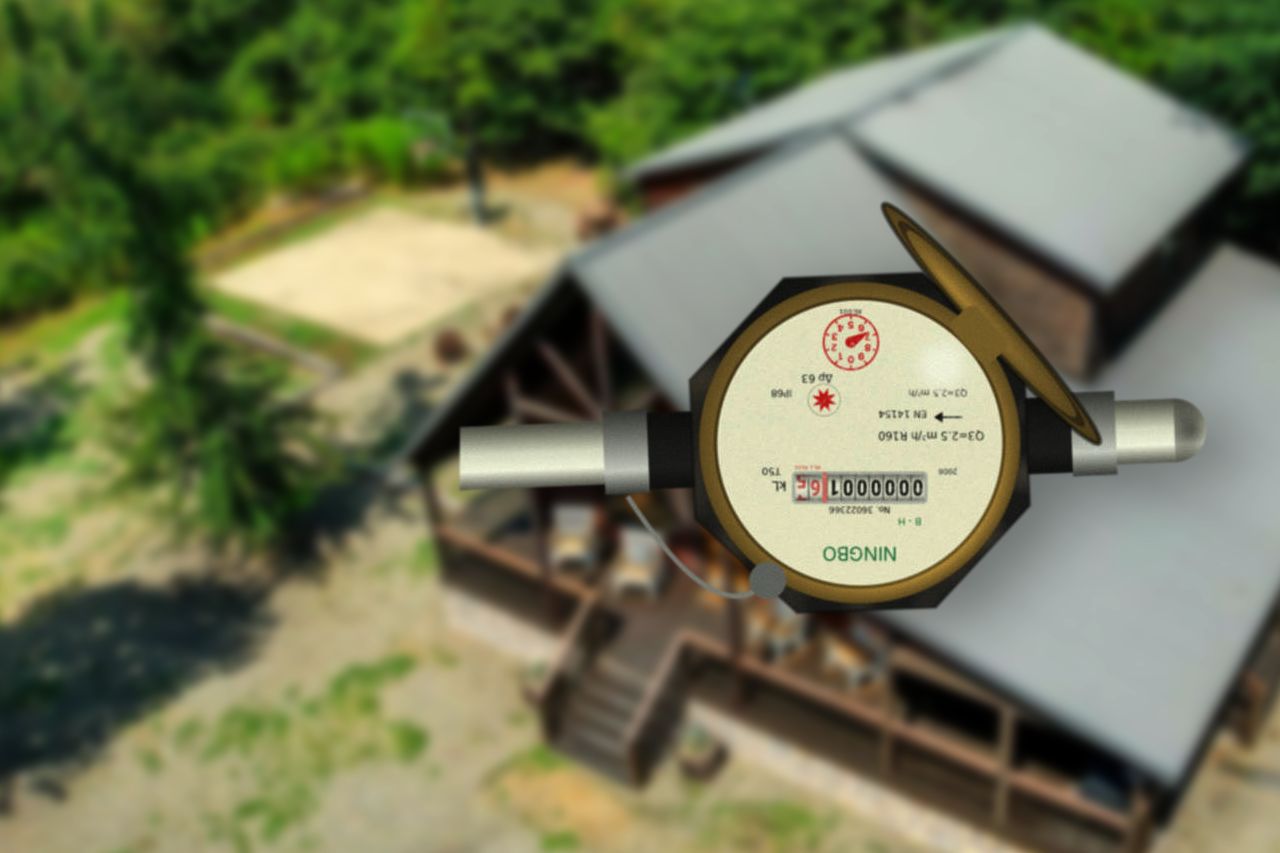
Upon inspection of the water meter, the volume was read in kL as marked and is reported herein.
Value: 1.646 kL
